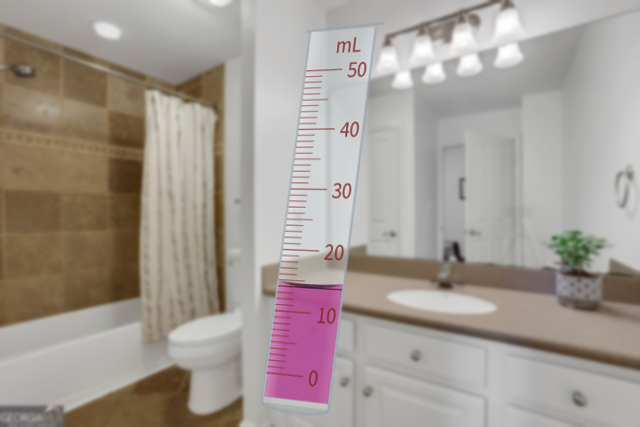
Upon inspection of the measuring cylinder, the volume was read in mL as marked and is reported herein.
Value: 14 mL
